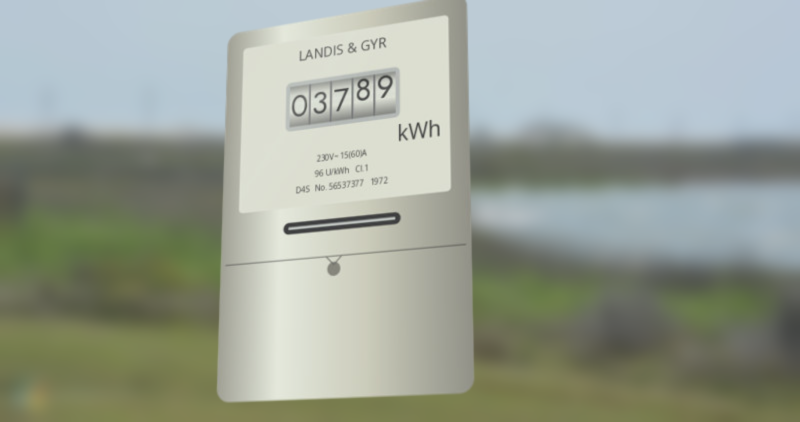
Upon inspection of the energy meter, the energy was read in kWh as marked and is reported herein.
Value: 3789 kWh
